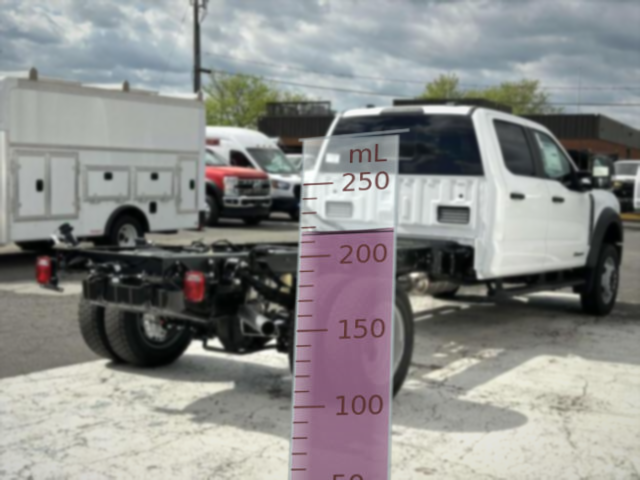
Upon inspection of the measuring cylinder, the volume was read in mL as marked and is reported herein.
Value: 215 mL
